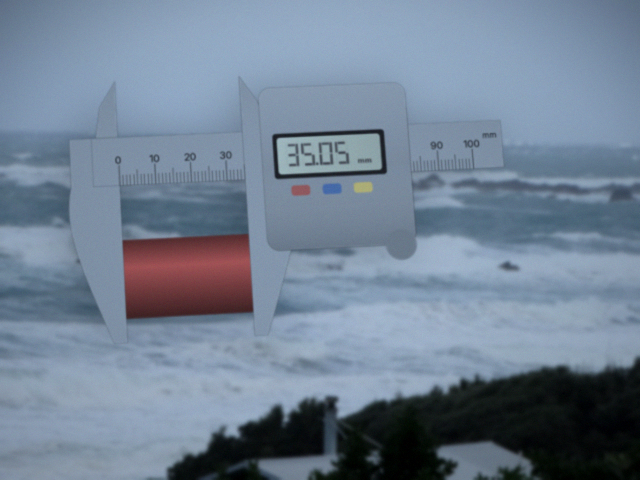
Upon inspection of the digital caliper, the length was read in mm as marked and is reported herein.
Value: 35.05 mm
